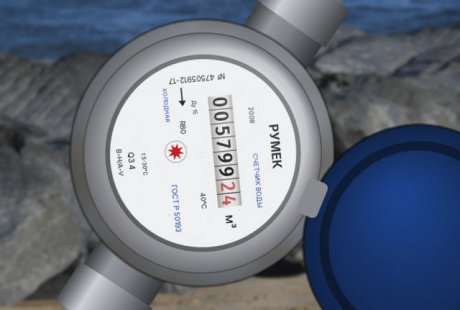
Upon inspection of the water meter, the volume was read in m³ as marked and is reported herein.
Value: 5799.24 m³
